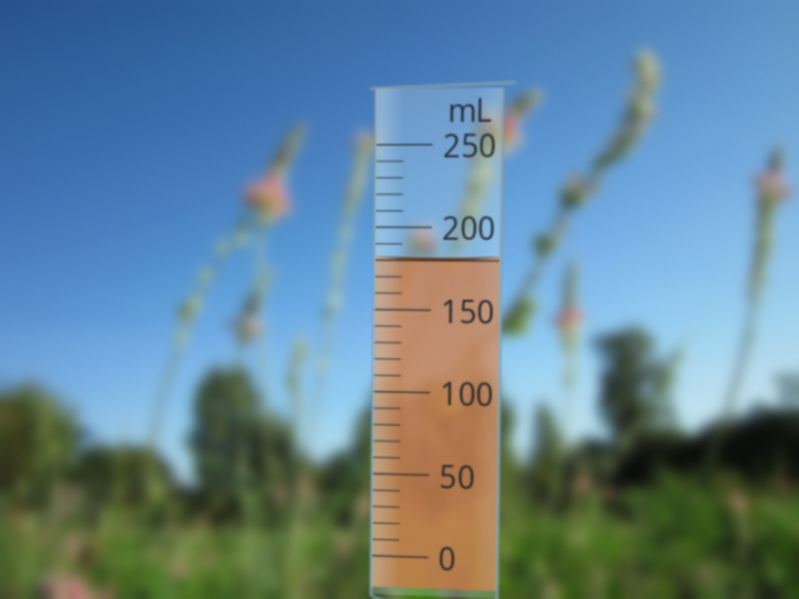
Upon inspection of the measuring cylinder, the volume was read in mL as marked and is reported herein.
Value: 180 mL
